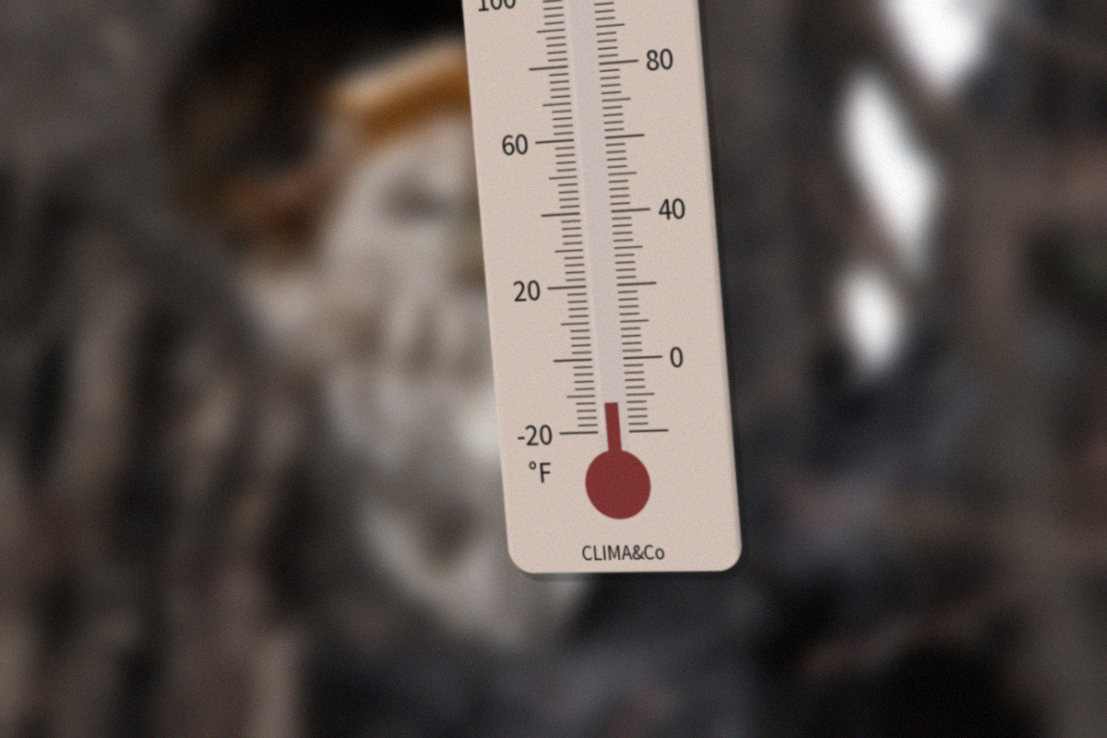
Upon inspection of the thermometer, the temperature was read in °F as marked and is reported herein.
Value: -12 °F
